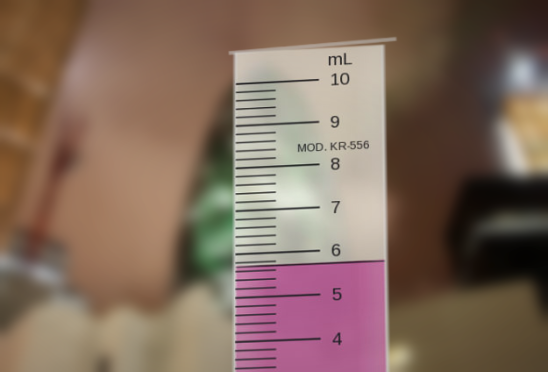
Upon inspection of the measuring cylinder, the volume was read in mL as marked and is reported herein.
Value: 5.7 mL
